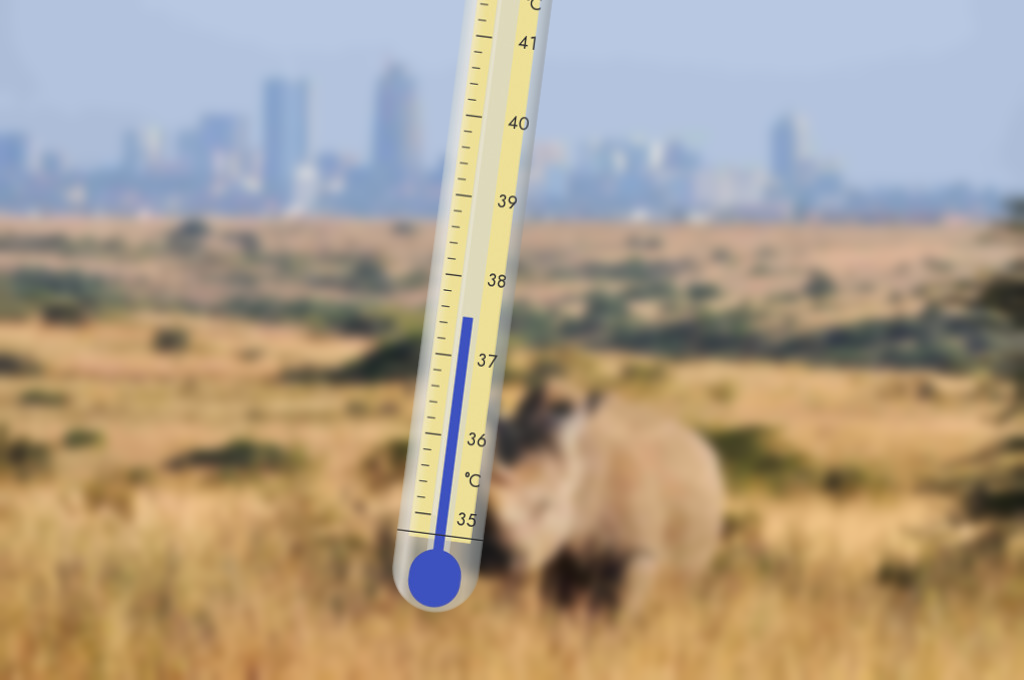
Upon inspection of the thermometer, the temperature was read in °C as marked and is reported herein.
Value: 37.5 °C
